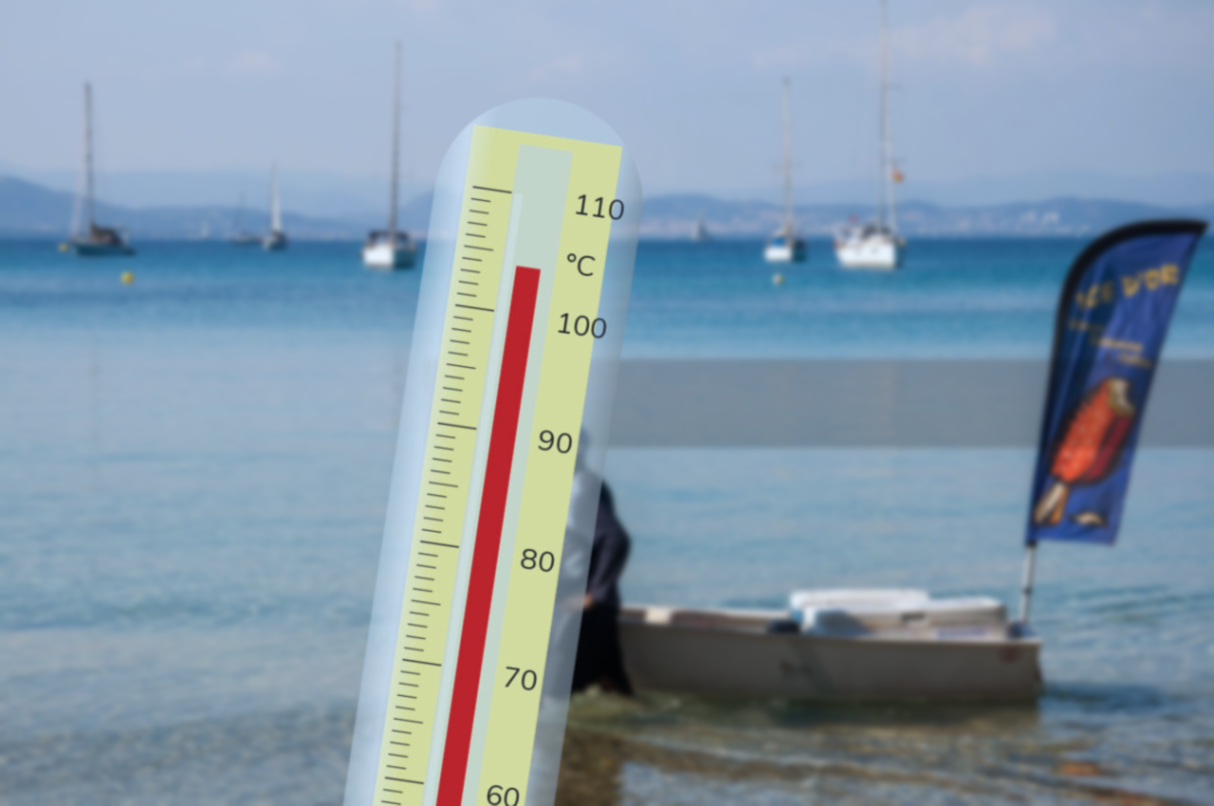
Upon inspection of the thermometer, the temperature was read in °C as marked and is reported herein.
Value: 104 °C
